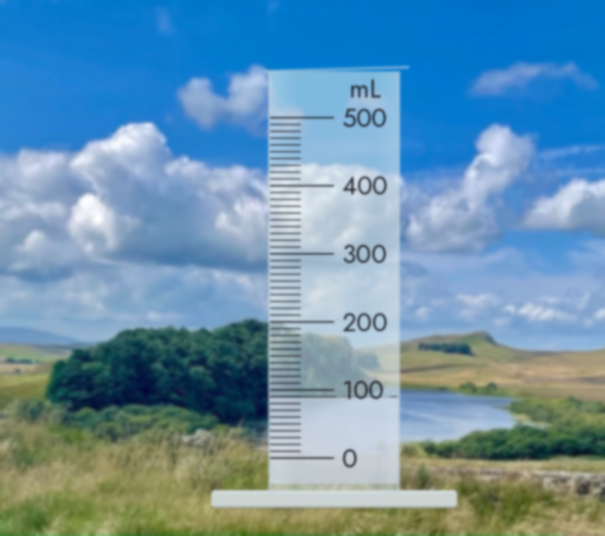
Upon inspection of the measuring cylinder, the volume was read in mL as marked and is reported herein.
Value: 90 mL
